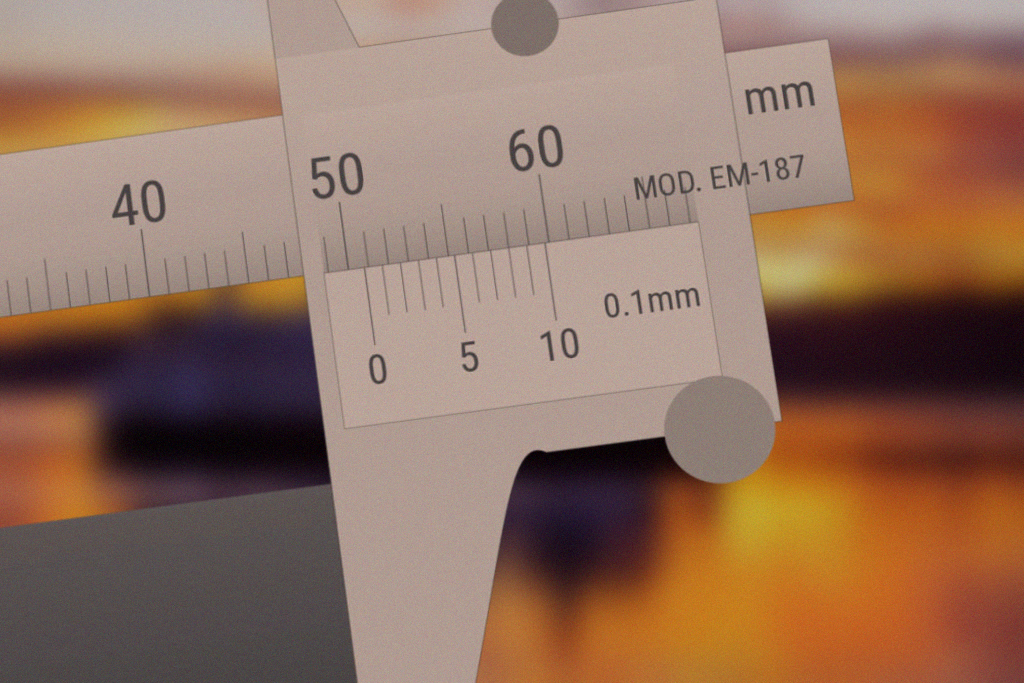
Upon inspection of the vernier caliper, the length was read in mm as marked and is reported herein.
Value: 50.8 mm
